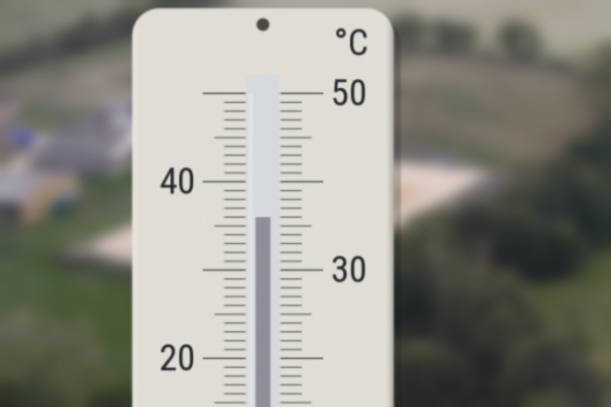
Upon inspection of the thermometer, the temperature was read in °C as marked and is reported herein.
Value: 36 °C
